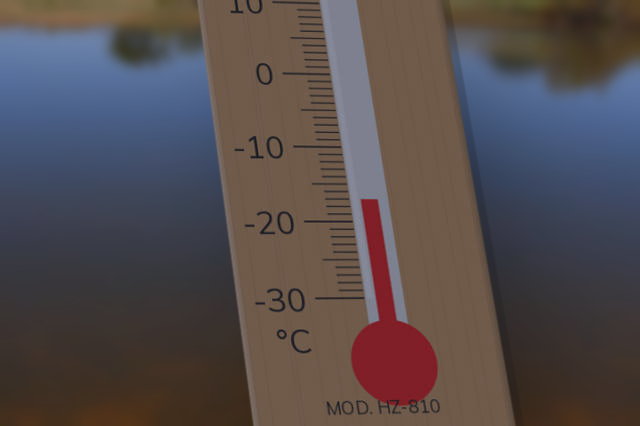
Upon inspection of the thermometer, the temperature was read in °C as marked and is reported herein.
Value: -17 °C
